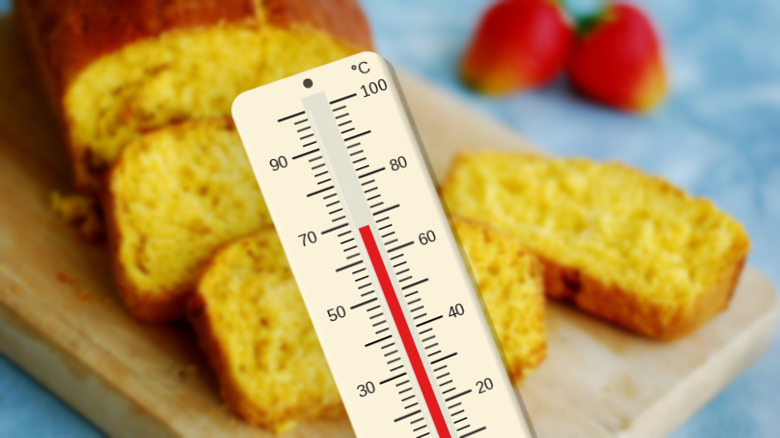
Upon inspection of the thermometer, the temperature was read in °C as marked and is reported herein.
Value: 68 °C
